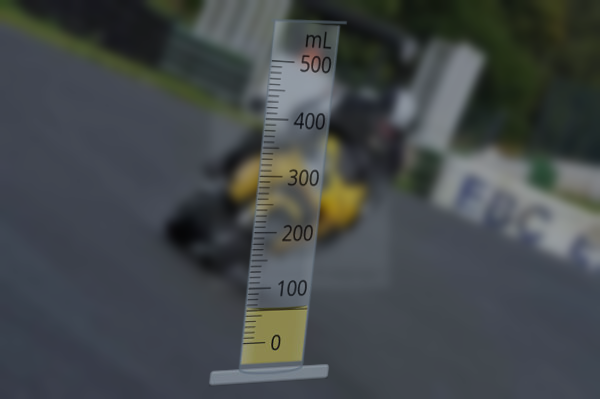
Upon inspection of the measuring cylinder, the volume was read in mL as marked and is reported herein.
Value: 60 mL
